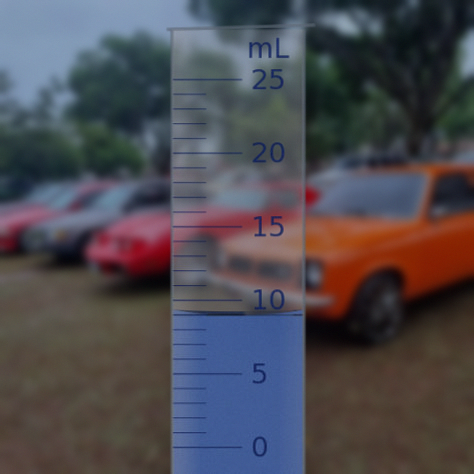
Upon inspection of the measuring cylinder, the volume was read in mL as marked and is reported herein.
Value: 9 mL
